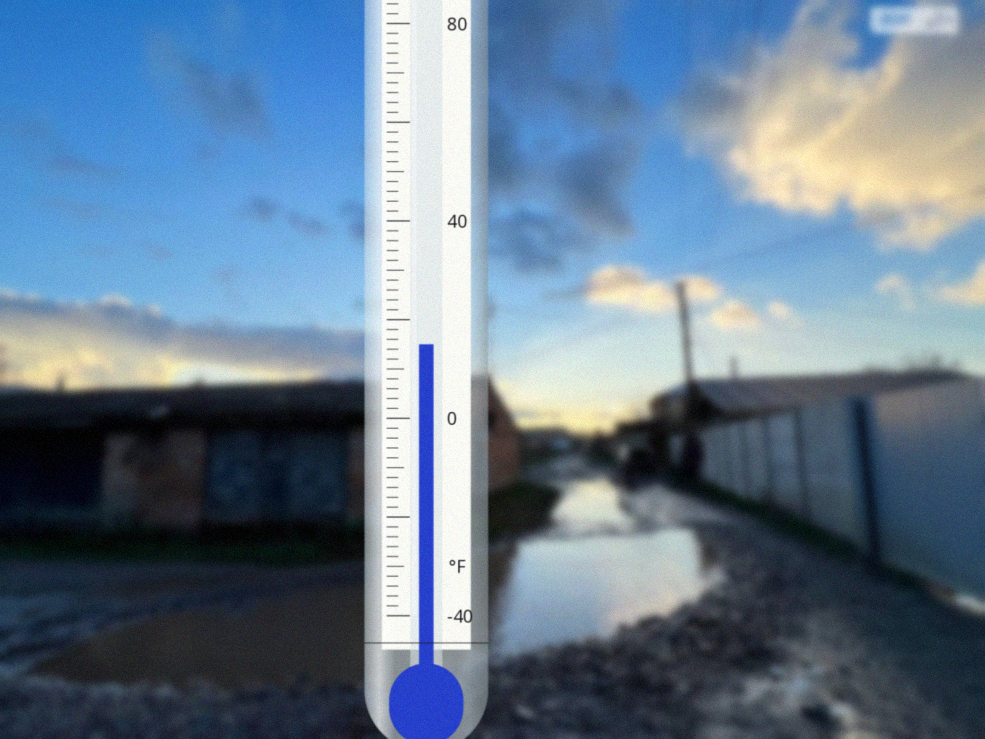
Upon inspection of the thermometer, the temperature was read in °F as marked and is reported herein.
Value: 15 °F
